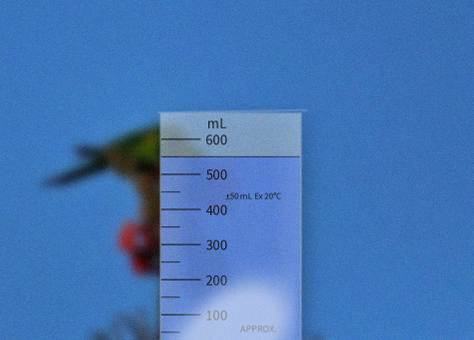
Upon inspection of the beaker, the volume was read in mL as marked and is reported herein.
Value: 550 mL
